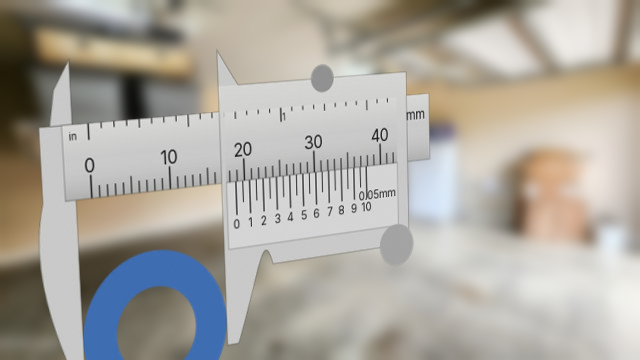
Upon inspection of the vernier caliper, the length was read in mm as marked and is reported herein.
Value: 18.8 mm
